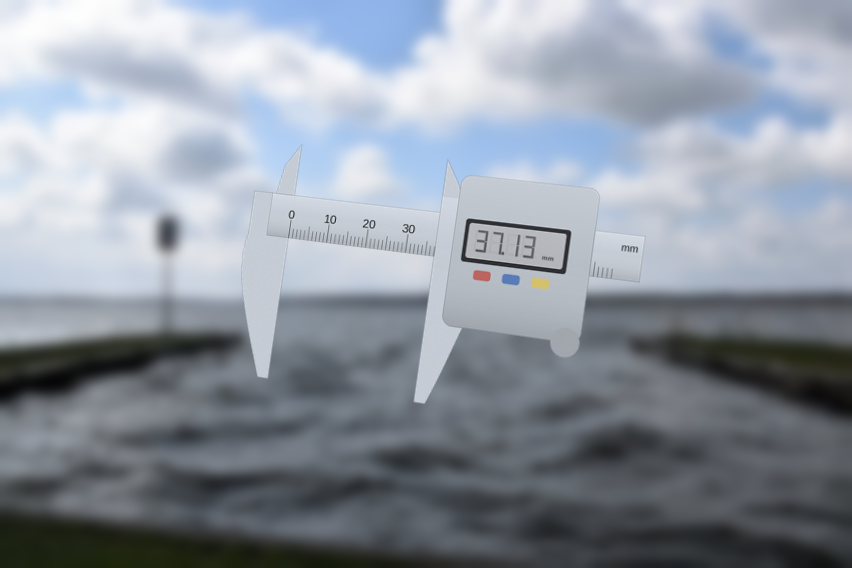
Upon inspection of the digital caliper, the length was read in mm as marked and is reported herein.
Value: 37.13 mm
